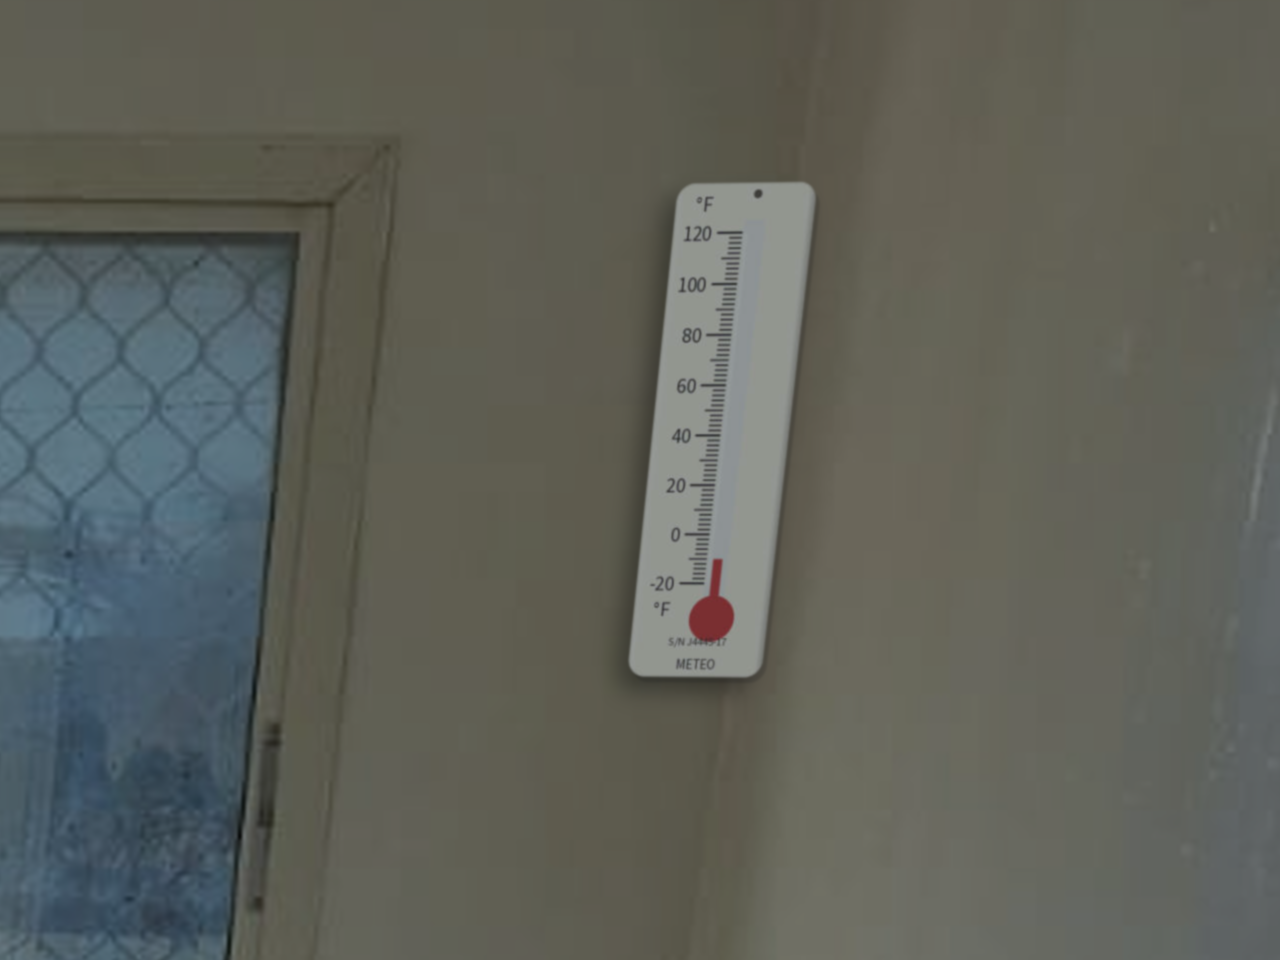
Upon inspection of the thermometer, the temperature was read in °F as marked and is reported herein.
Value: -10 °F
